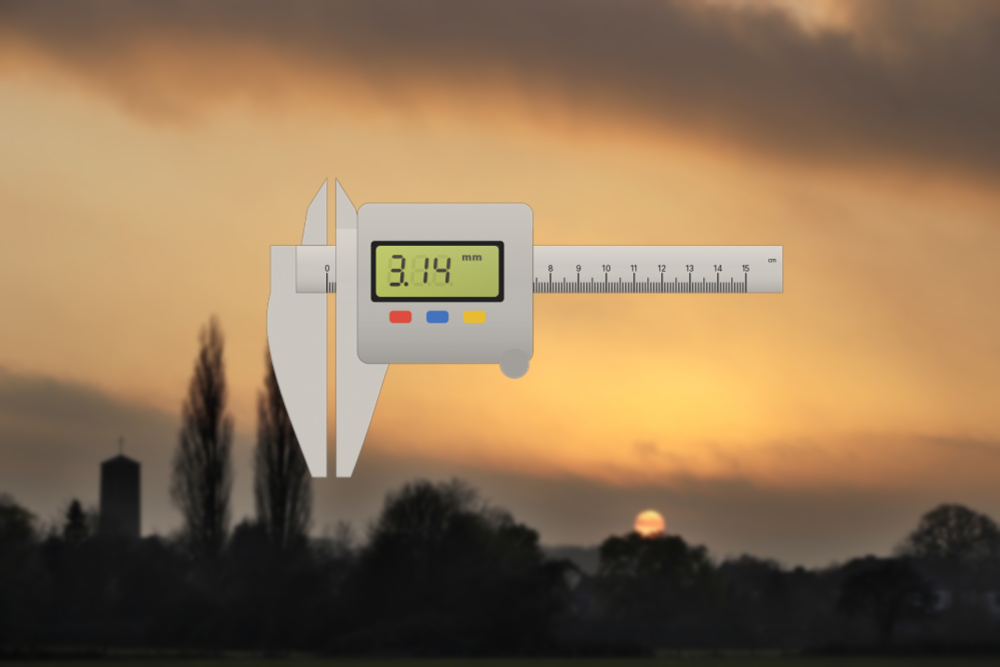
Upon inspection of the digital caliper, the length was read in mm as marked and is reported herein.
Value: 3.14 mm
